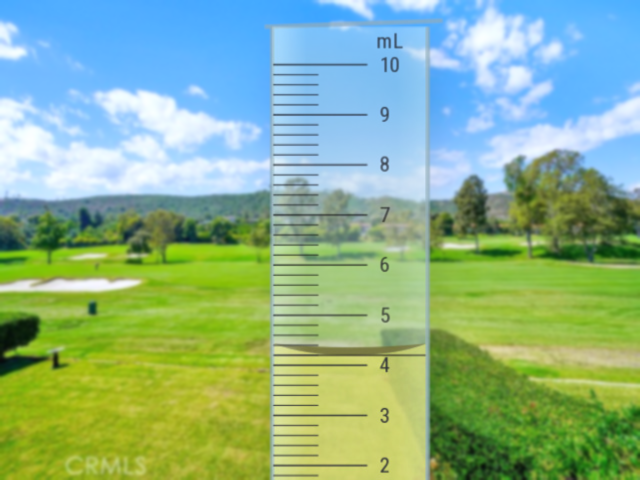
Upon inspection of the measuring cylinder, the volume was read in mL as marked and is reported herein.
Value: 4.2 mL
